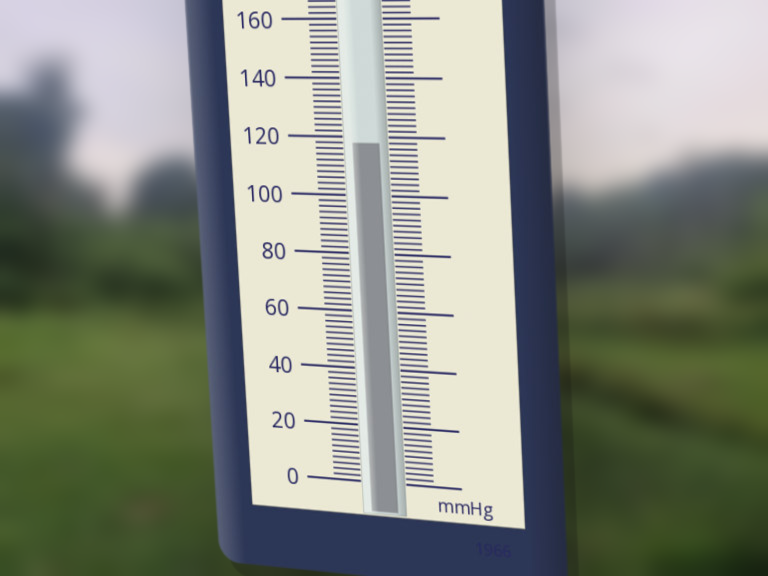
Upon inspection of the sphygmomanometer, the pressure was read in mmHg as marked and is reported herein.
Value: 118 mmHg
